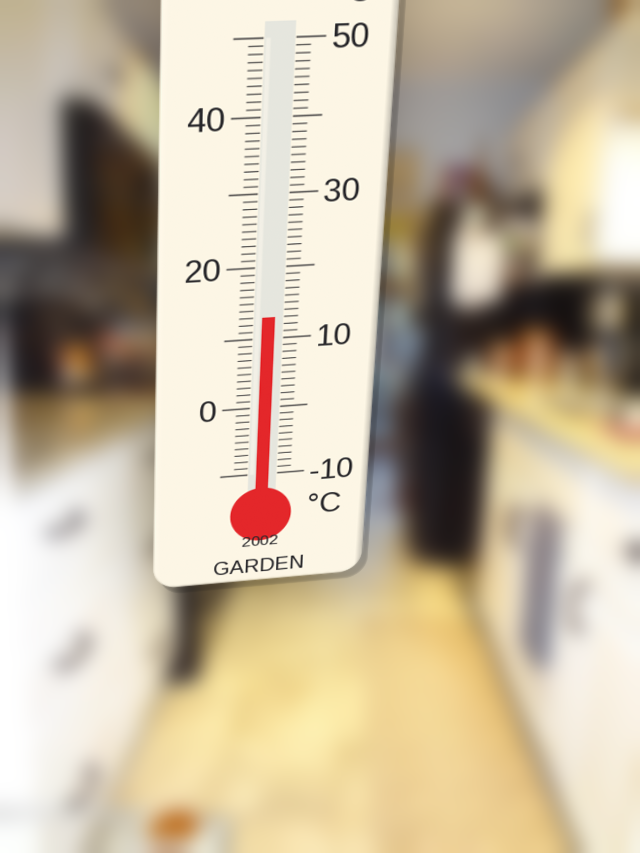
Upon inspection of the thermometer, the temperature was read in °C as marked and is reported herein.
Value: 13 °C
